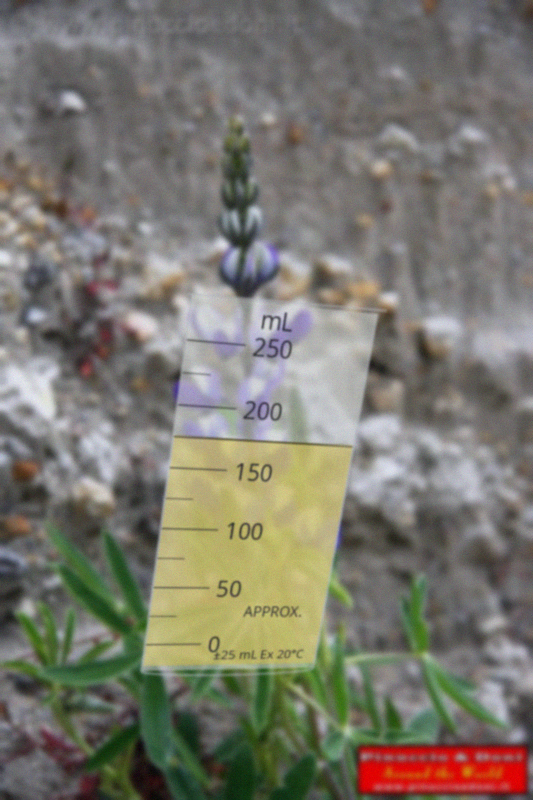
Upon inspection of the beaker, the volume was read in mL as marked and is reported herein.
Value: 175 mL
